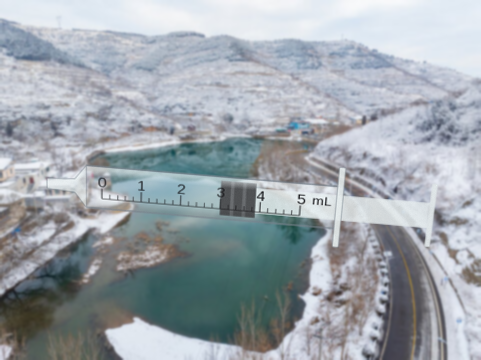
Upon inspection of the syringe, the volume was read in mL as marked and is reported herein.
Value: 3 mL
